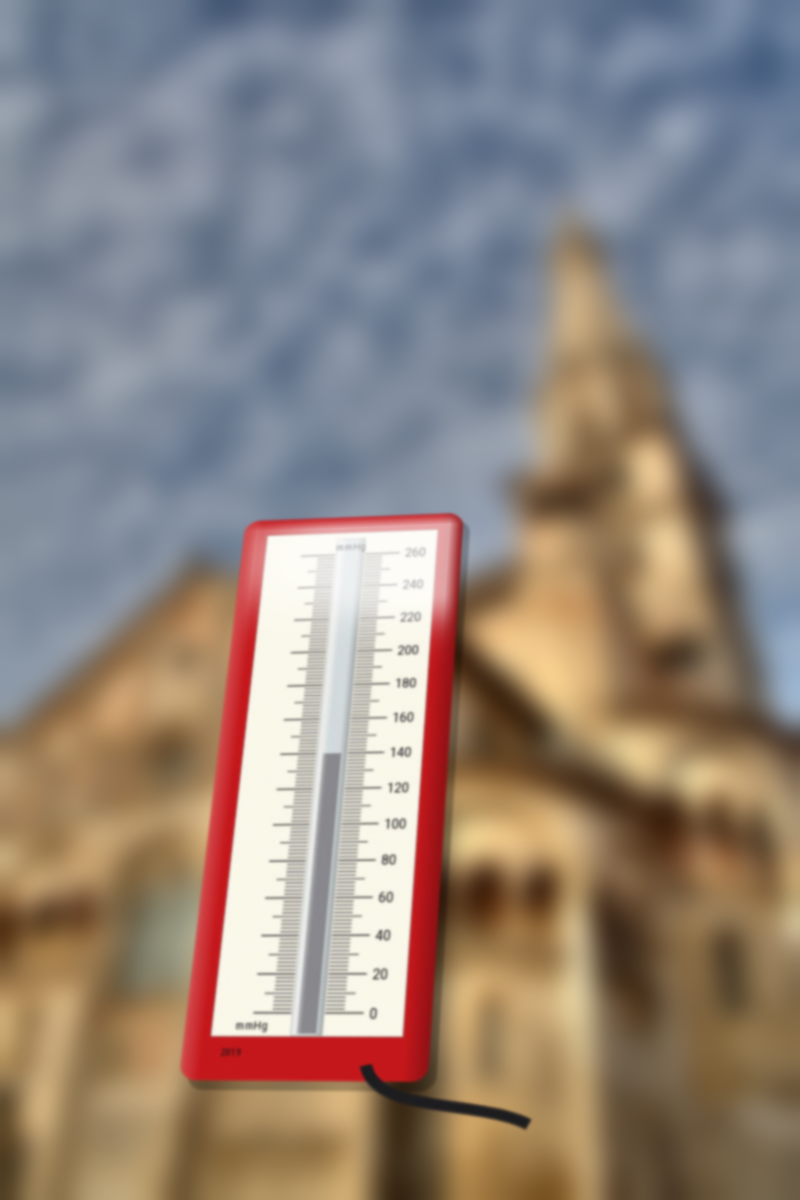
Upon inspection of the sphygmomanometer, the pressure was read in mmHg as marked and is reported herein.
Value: 140 mmHg
